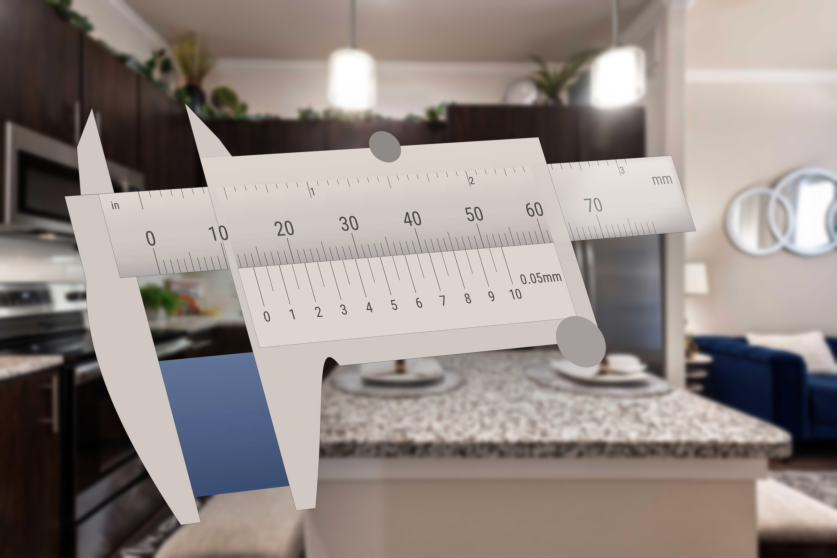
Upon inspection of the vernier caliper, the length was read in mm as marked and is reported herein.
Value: 13.8 mm
